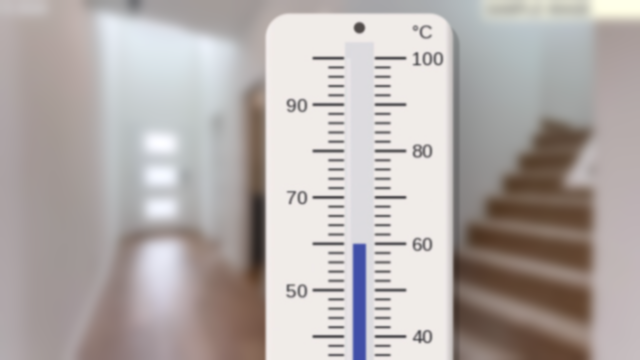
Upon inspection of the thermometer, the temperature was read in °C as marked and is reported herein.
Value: 60 °C
